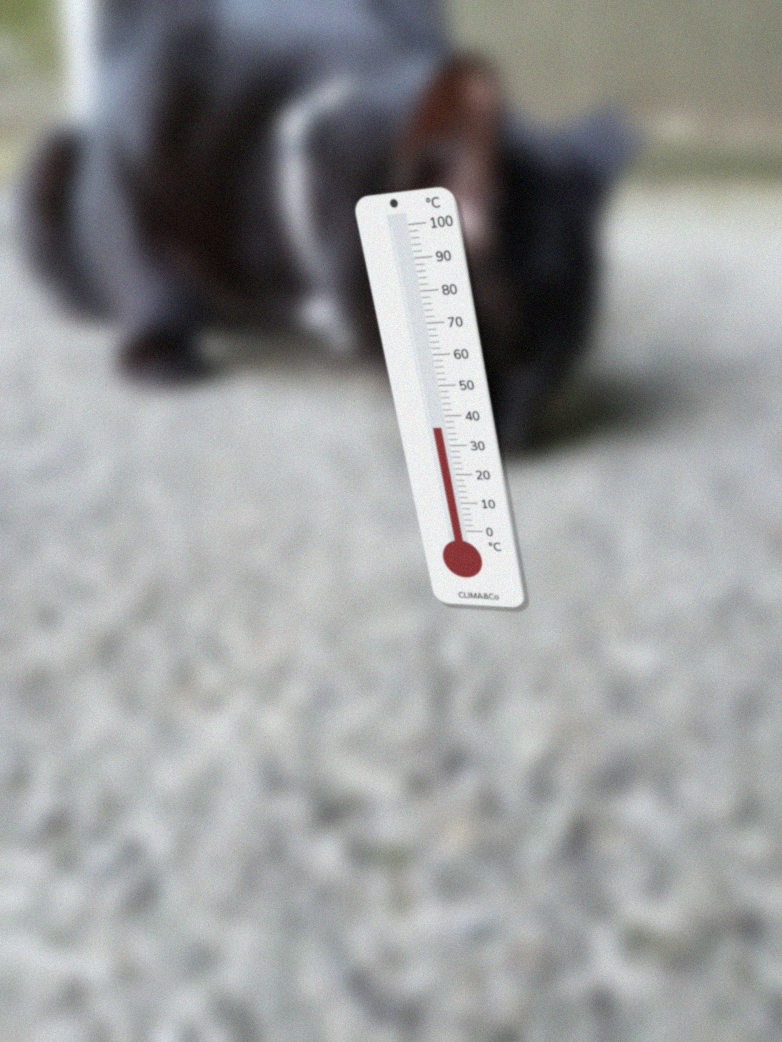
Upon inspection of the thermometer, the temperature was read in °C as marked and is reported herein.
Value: 36 °C
